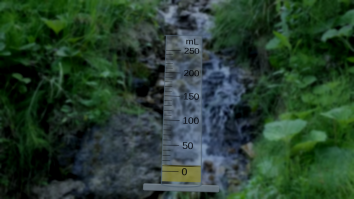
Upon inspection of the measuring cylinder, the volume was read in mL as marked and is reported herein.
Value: 10 mL
